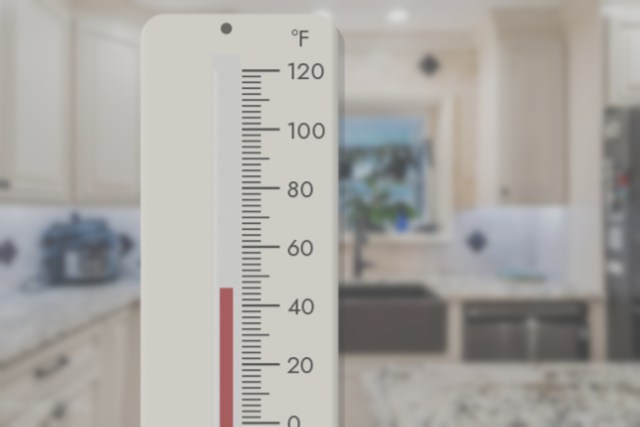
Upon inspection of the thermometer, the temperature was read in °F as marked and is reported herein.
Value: 46 °F
